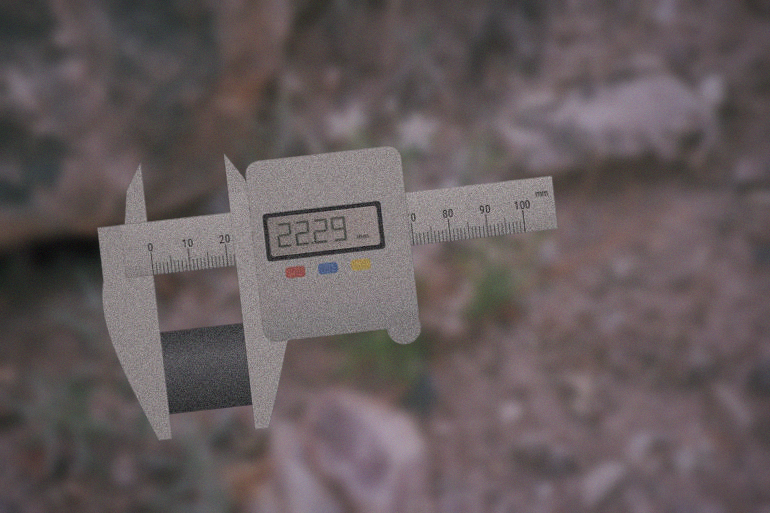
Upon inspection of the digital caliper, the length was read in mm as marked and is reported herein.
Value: 22.29 mm
